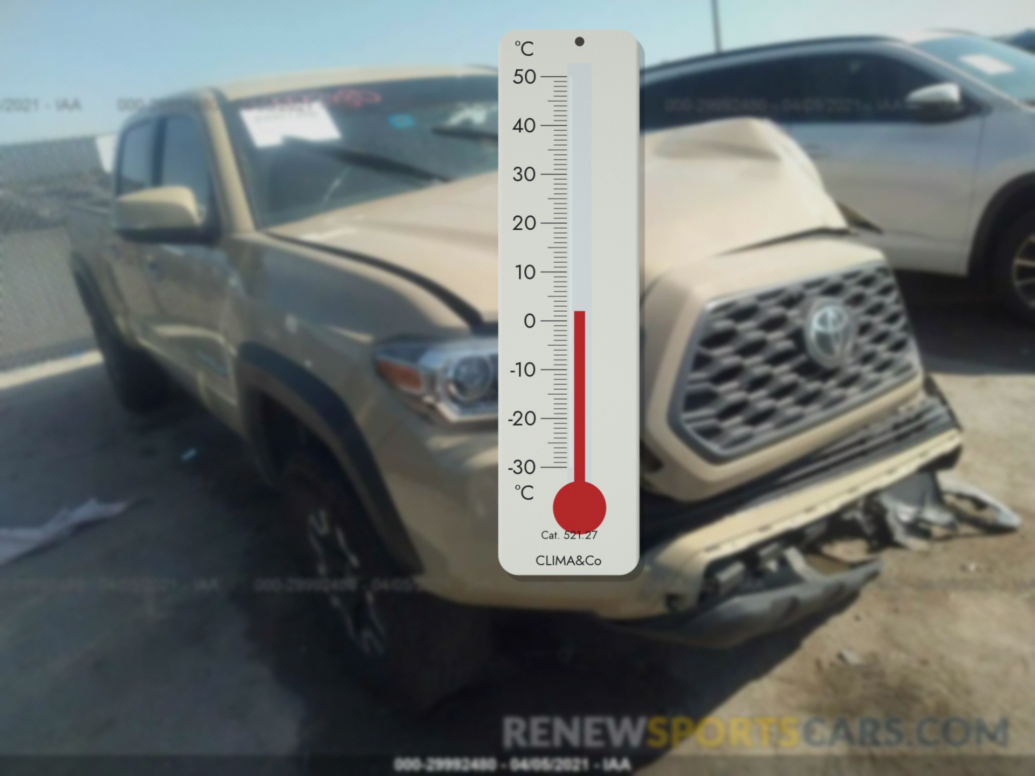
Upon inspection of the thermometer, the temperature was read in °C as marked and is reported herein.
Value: 2 °C
